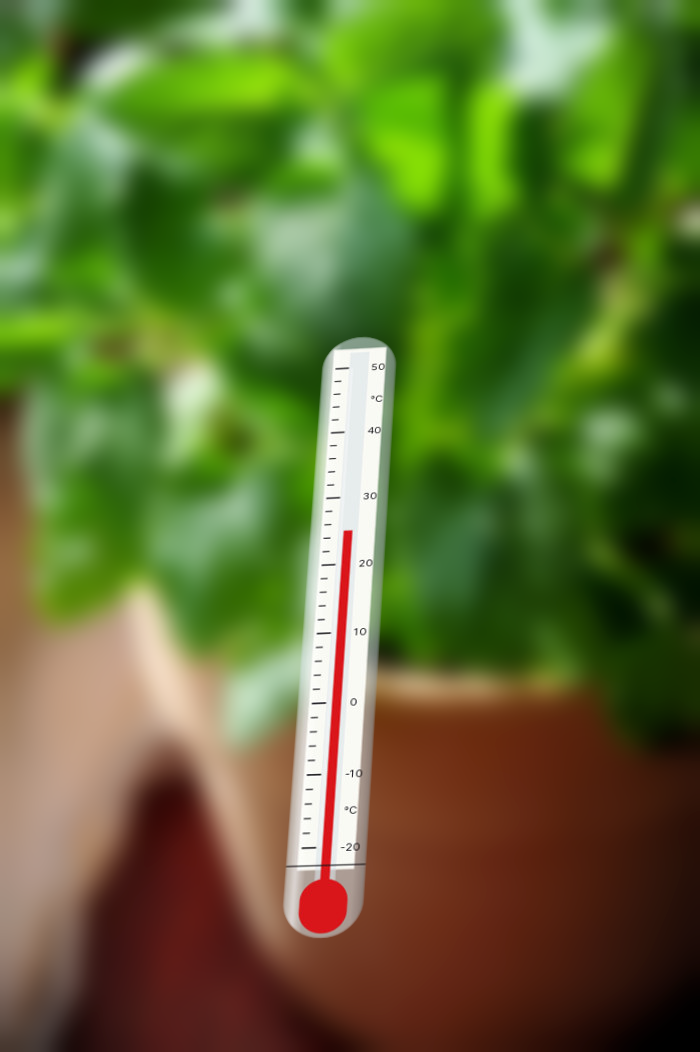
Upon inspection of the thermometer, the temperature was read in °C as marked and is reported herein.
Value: 25 °C
